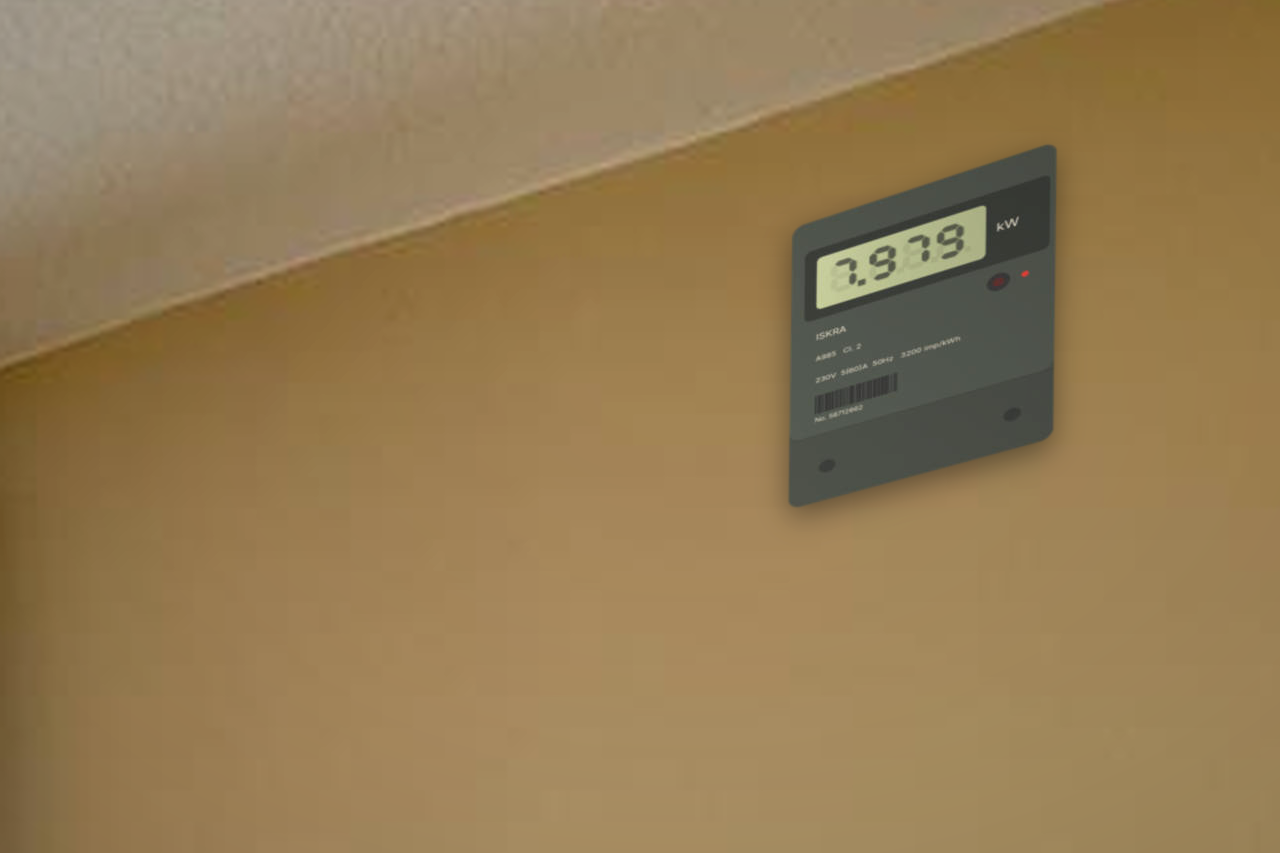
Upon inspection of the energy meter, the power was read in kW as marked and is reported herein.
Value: 7.979 kW
